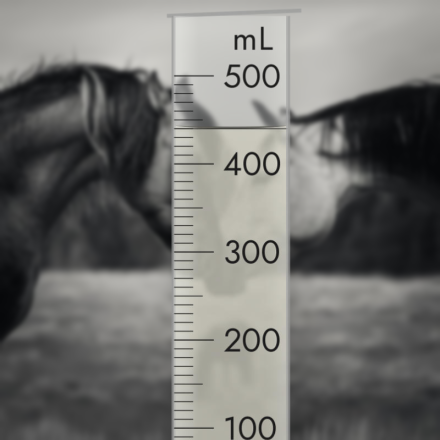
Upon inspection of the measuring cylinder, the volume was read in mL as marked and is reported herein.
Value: 440 mL
